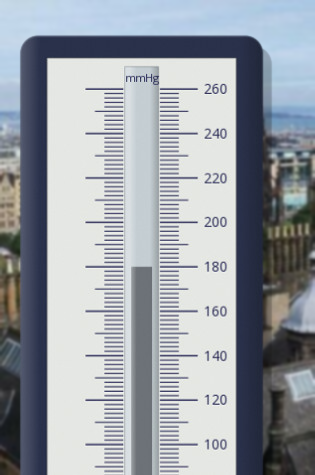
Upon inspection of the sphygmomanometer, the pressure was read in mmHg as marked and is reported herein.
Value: 180 mmHg
